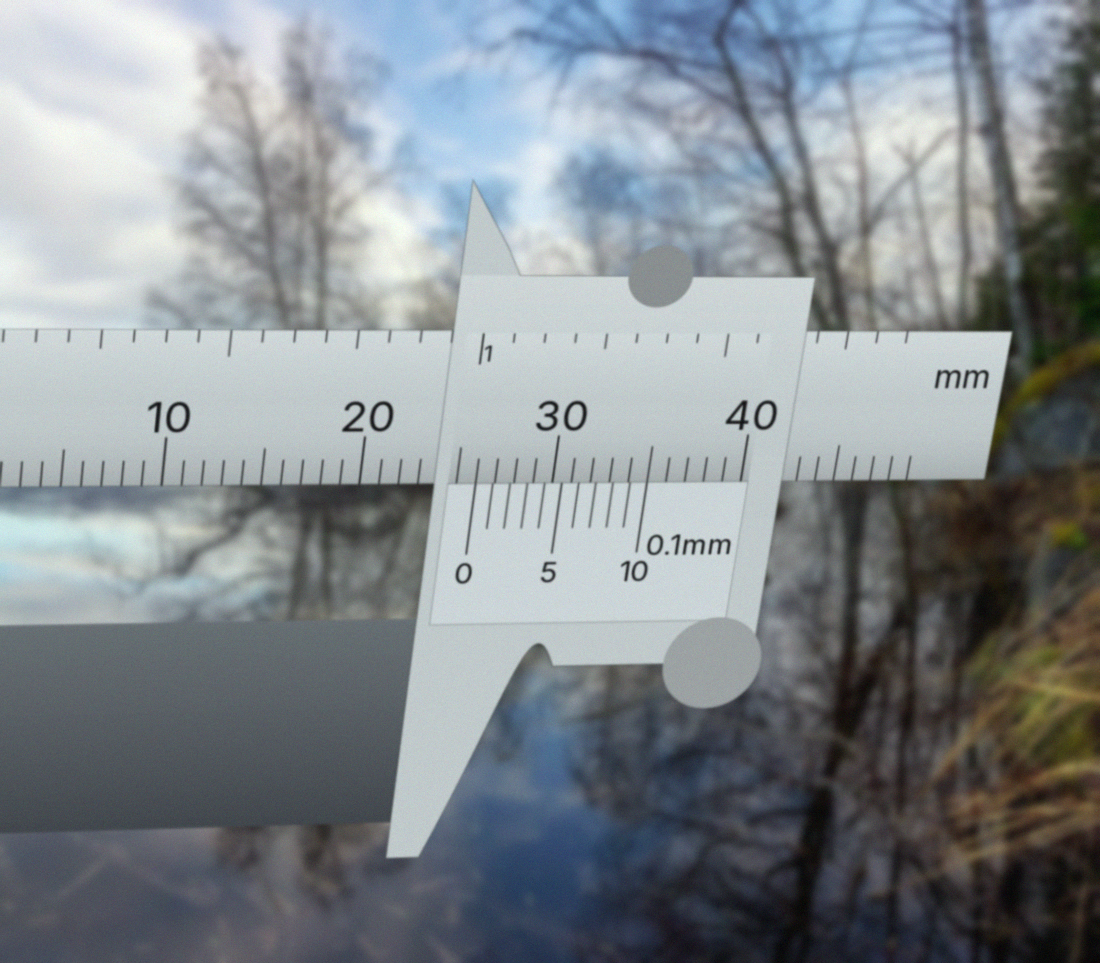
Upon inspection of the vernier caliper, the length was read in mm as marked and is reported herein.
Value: 26.0 mm
